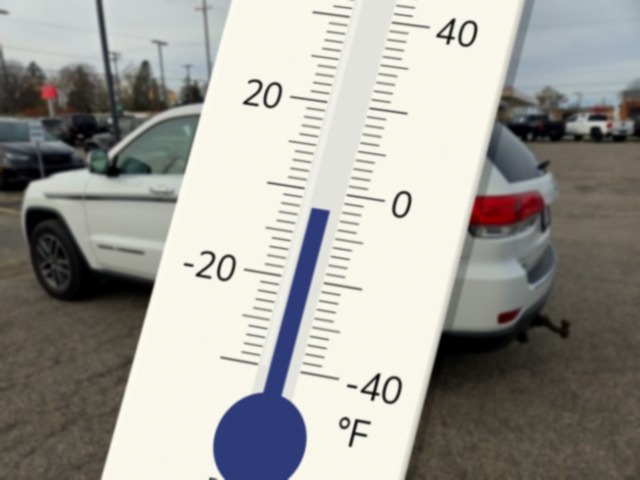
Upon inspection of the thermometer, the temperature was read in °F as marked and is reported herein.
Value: -4 °F
